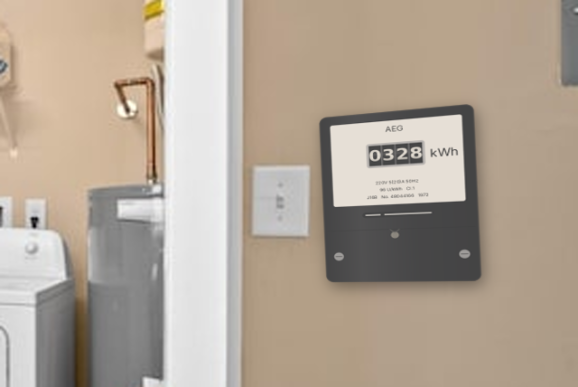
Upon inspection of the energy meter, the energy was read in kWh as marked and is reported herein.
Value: 328 kWh
